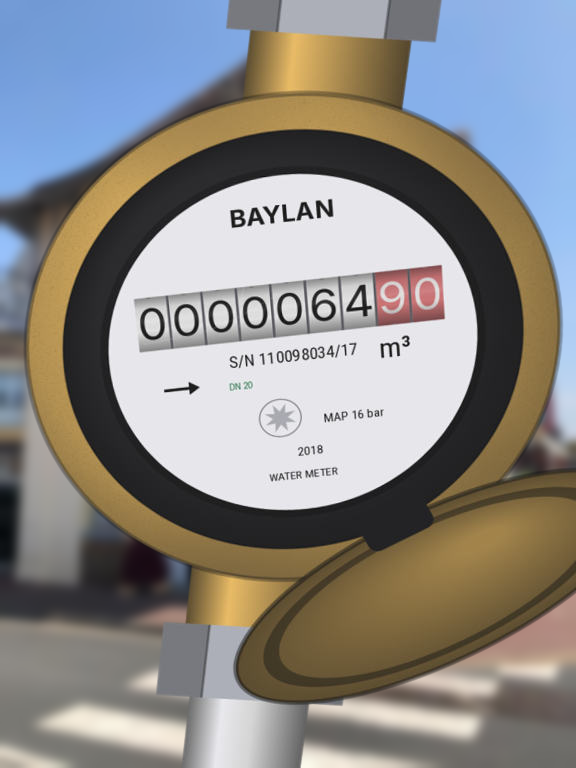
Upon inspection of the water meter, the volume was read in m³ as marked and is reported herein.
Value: 64.90 m³
